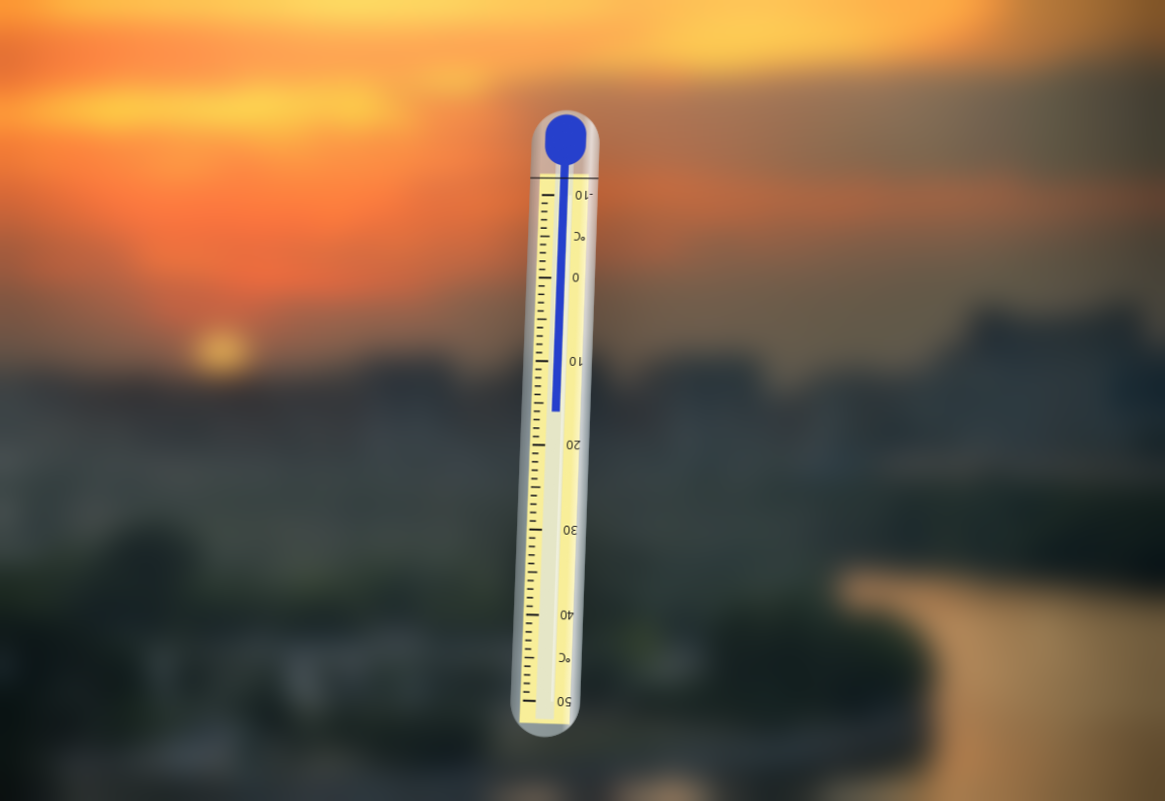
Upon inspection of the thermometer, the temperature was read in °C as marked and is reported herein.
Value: 16 °C
